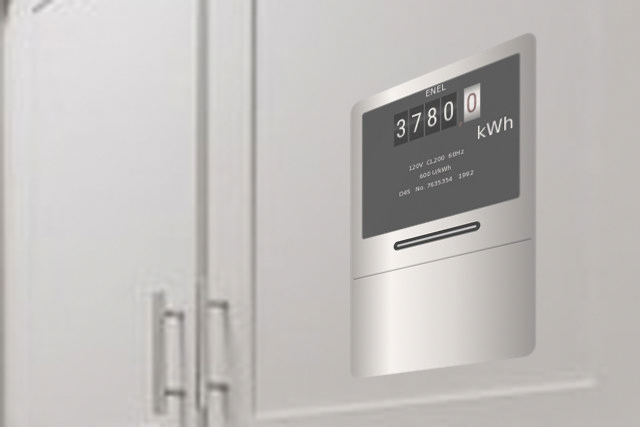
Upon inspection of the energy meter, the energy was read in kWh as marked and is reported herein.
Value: 3780.0 kWh
